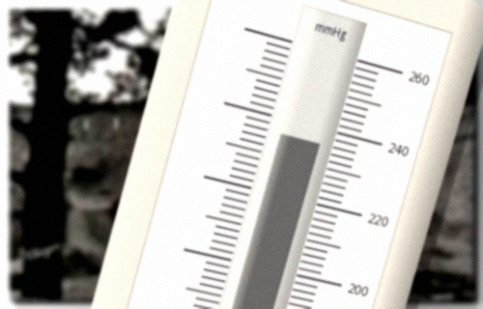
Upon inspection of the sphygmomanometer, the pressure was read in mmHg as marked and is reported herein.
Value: 236 mmHg
